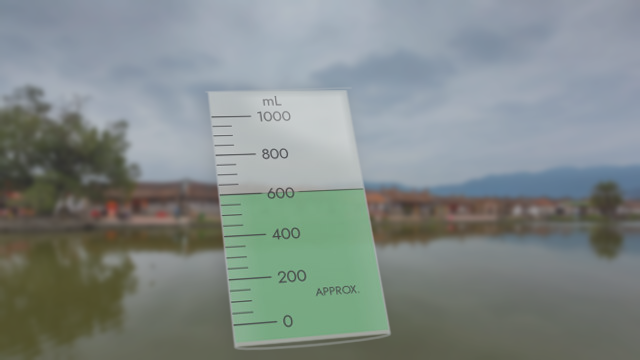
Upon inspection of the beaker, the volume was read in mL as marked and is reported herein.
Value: 600 mL
